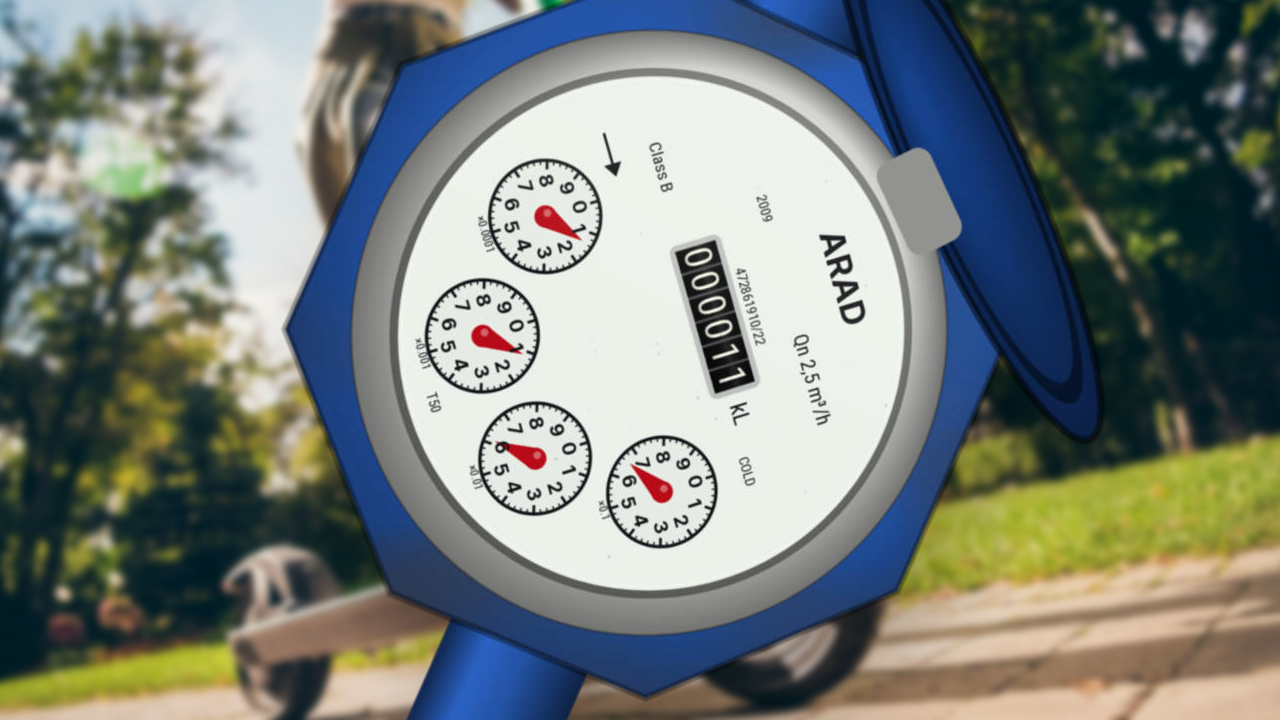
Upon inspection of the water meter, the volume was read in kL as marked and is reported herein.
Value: 11.6611 kL
